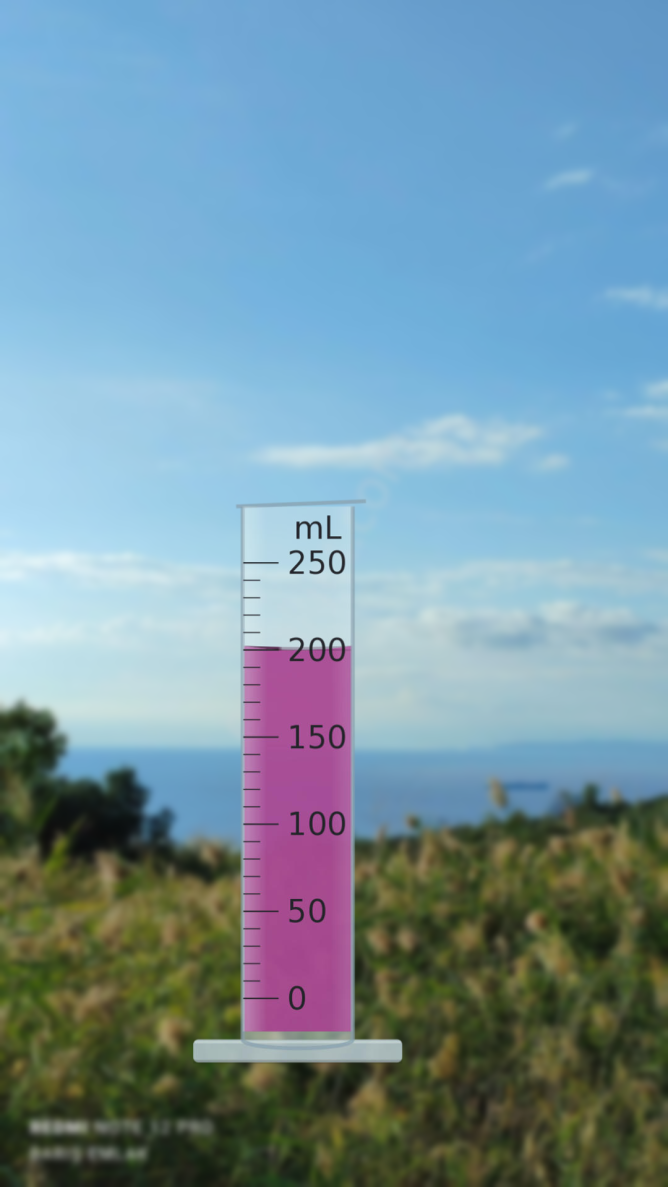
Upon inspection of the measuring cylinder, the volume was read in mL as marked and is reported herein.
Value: 200 mL
